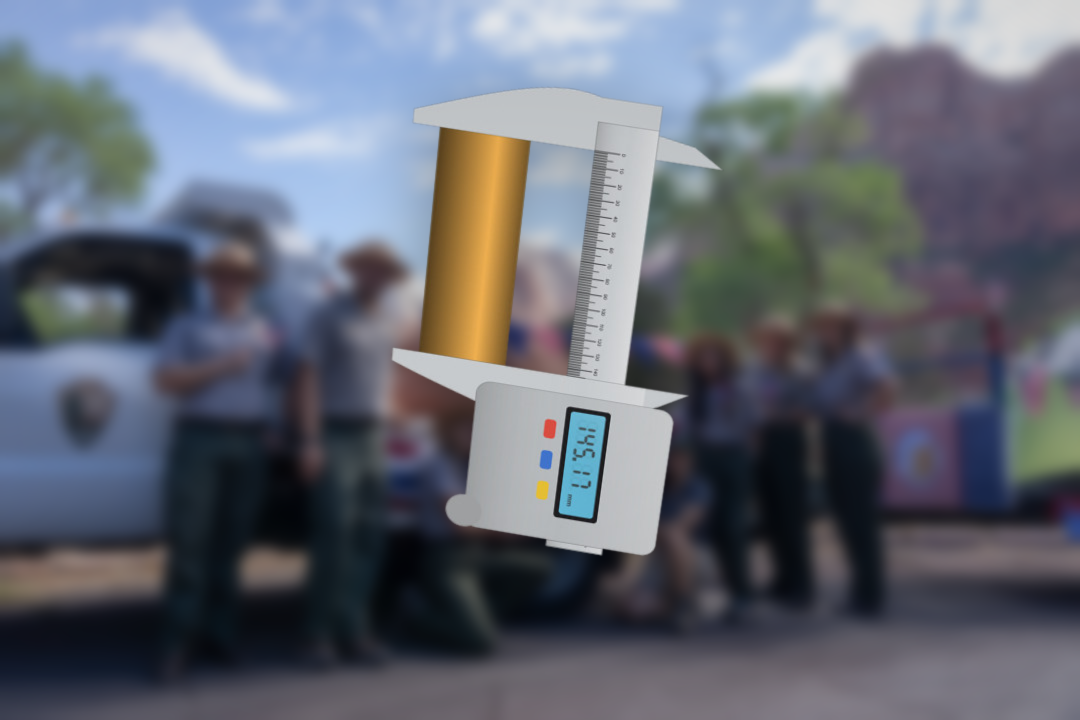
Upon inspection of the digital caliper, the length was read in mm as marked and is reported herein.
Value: 145.17 mm
